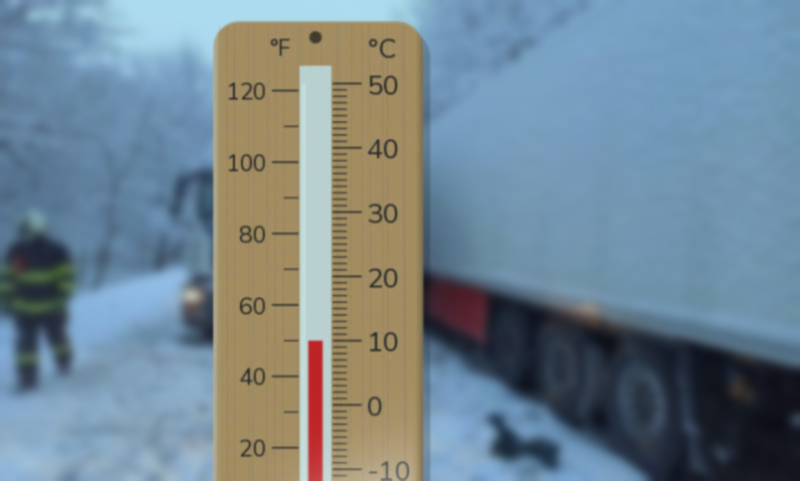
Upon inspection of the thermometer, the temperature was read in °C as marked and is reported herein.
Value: 10 °C
